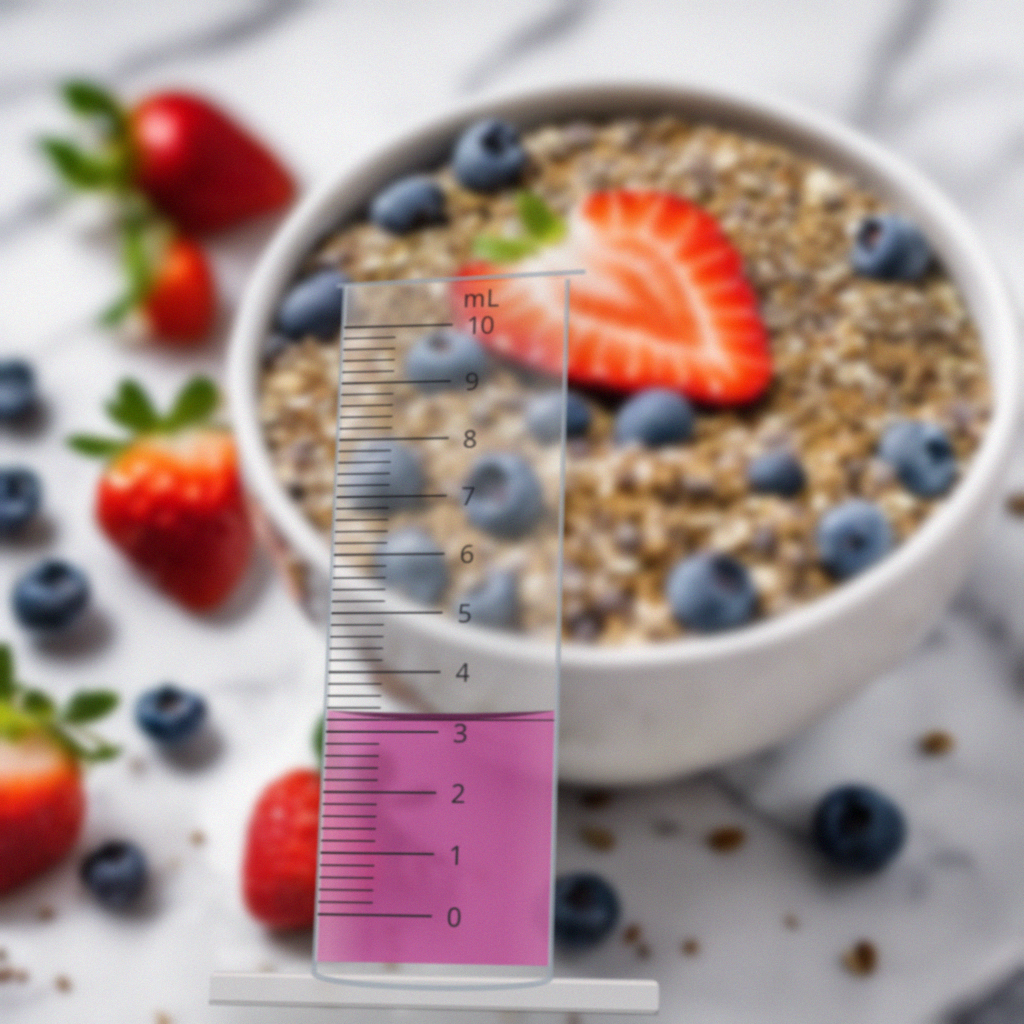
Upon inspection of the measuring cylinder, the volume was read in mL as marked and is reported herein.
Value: 3.2 mL
